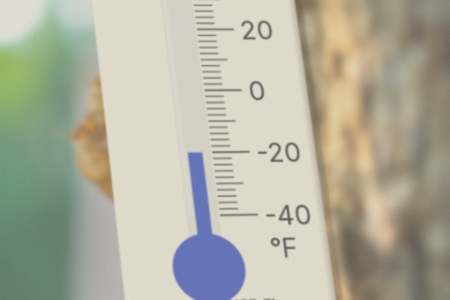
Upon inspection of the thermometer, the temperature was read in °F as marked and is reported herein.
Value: -20 °F
